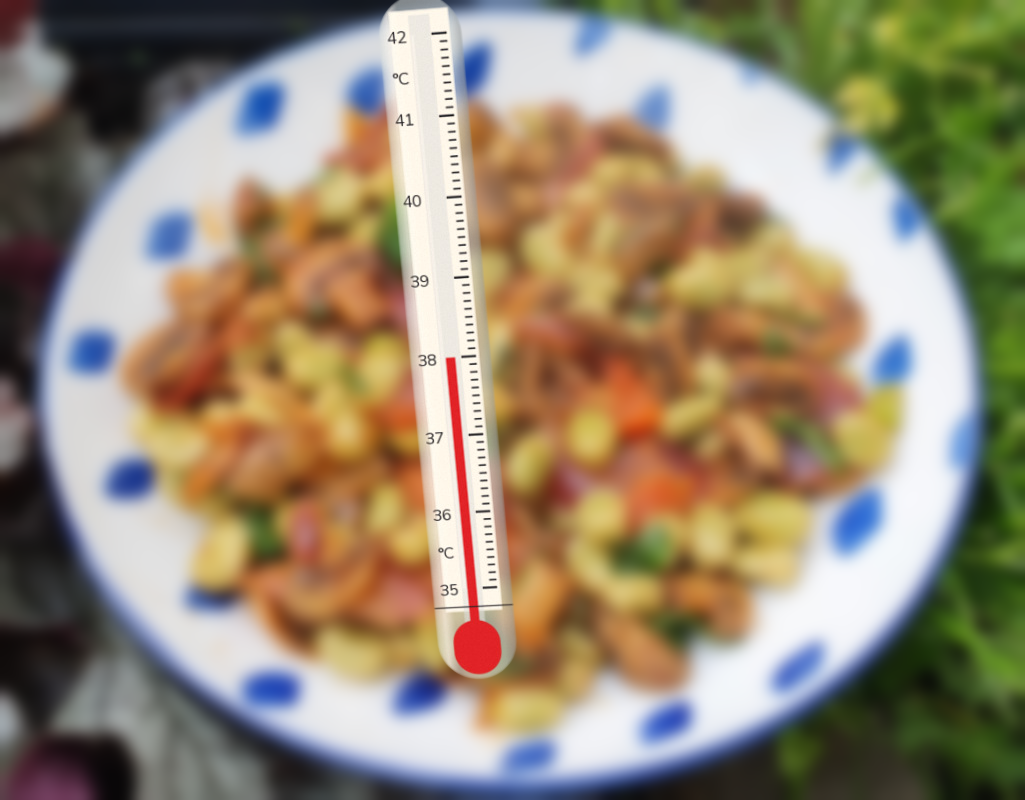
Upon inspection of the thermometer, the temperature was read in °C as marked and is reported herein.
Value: 38 °C
